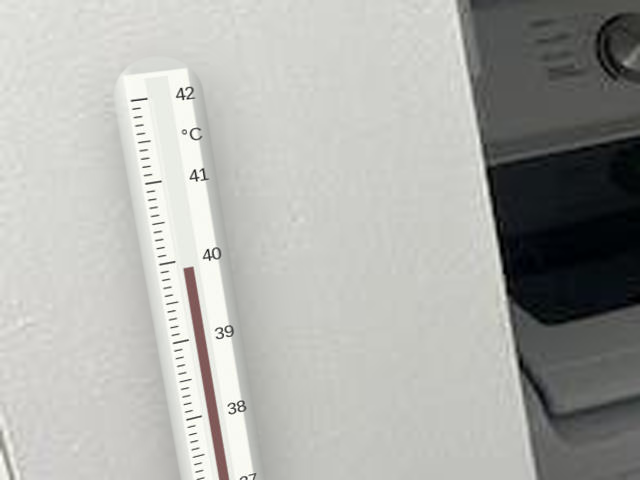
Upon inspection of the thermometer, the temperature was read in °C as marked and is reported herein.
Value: 39.9 °C
